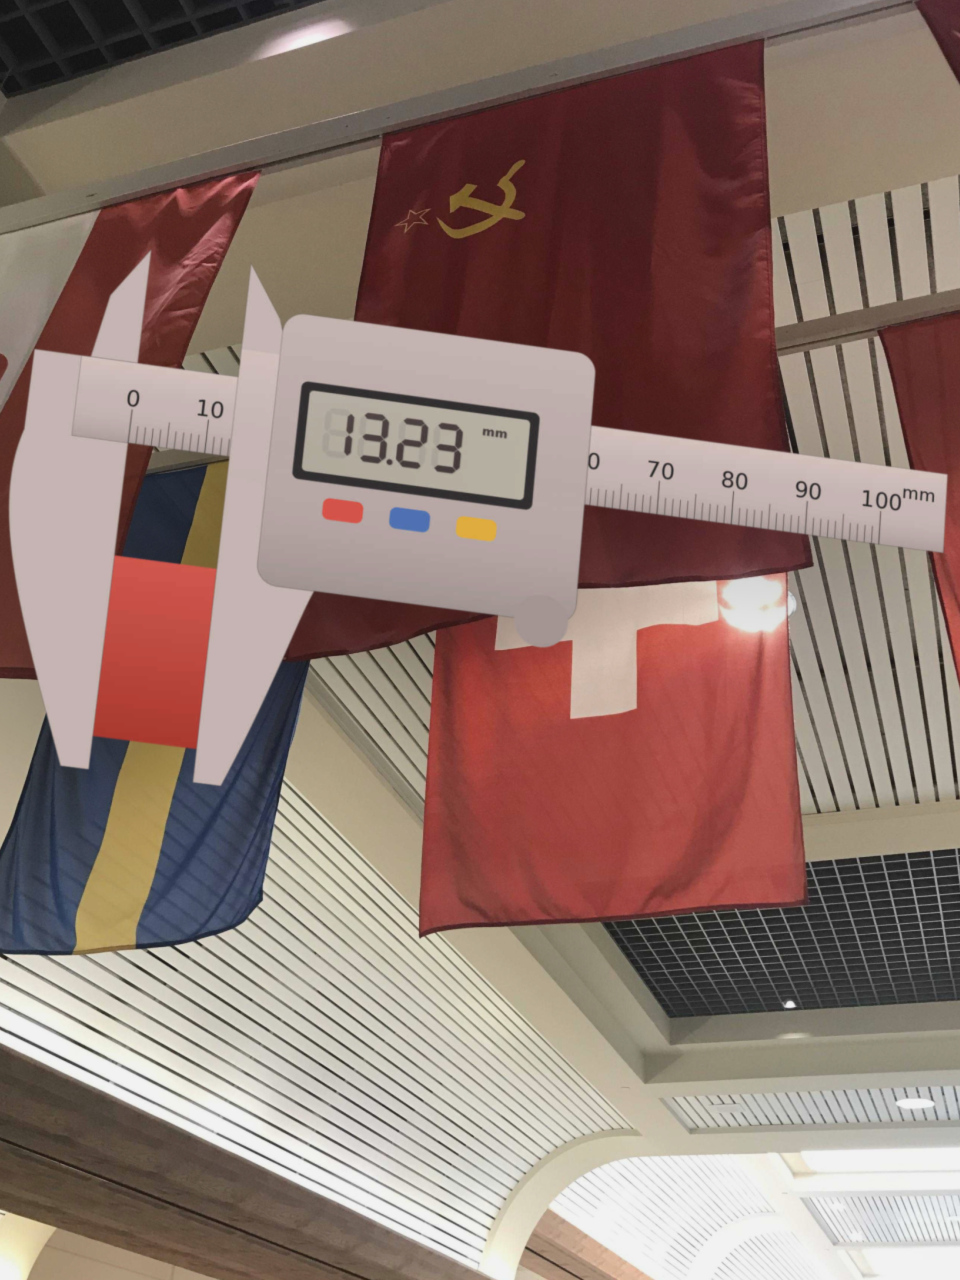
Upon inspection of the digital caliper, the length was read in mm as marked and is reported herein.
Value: 13.23 mm
